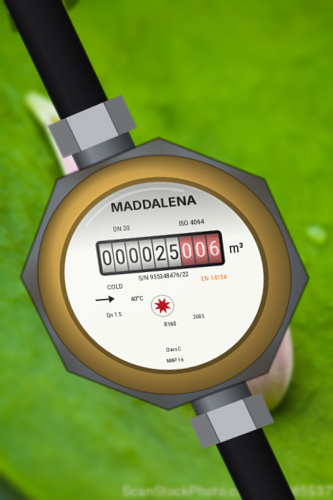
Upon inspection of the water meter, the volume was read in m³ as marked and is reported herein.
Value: 25.006 m³
